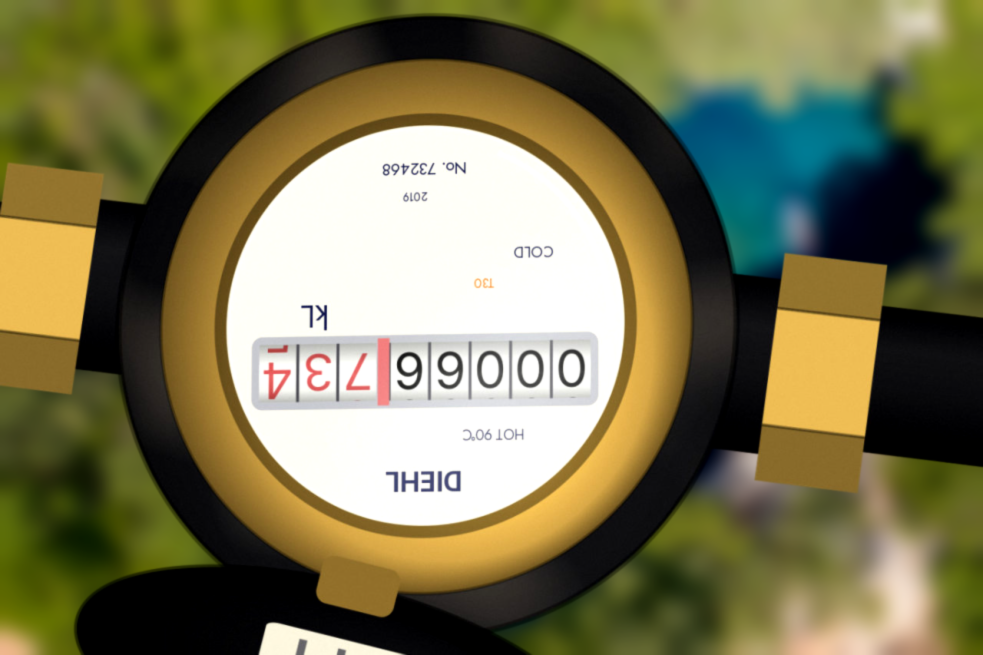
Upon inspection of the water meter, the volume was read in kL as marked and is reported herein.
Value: 66.734 kL
